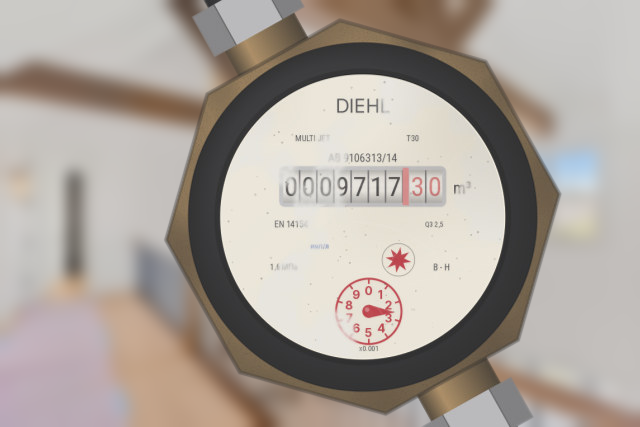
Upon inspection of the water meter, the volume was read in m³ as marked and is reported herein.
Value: 9717.302 m³
